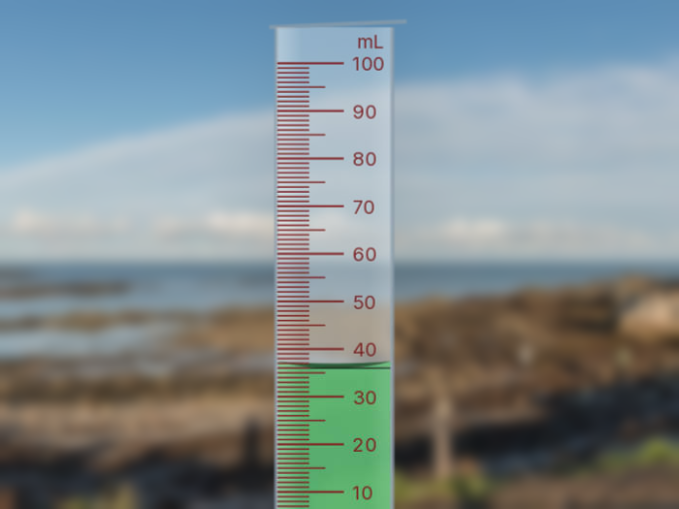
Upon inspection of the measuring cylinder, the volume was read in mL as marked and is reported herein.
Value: 36 mL
